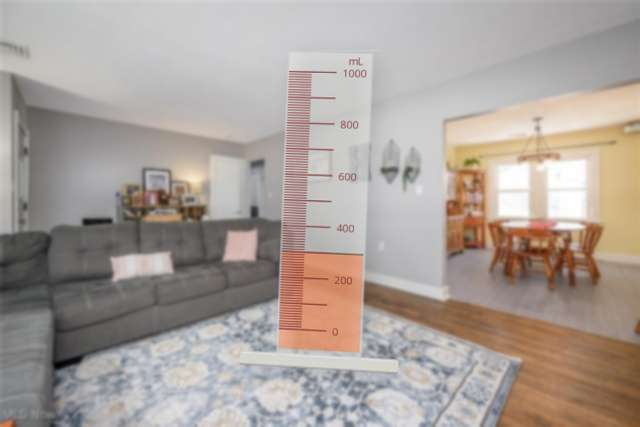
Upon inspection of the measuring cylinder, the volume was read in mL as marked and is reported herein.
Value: 300 mL
